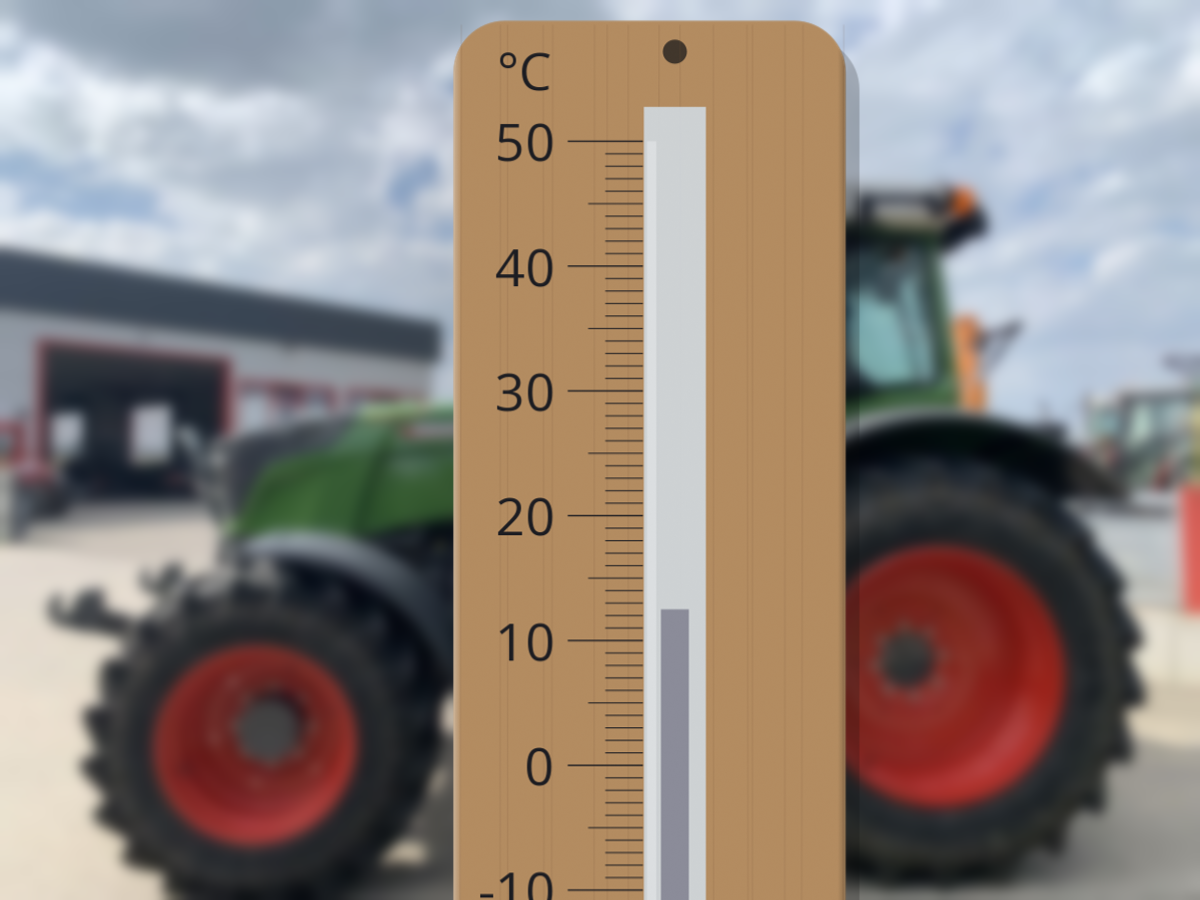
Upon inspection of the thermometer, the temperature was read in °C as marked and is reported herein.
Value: 12.5 °C
